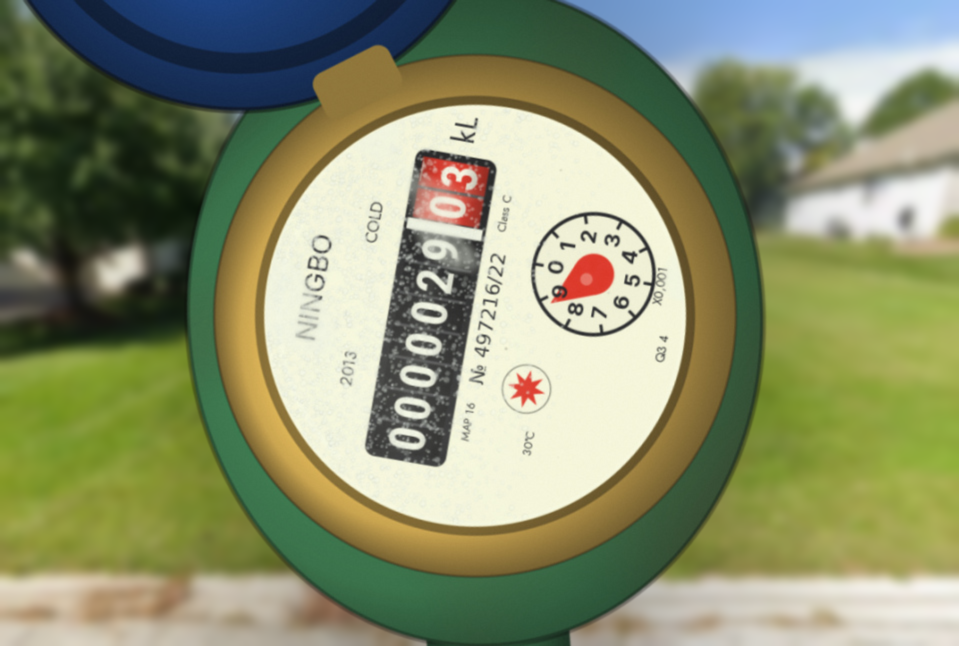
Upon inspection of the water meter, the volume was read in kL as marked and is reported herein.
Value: 29.028 kL
